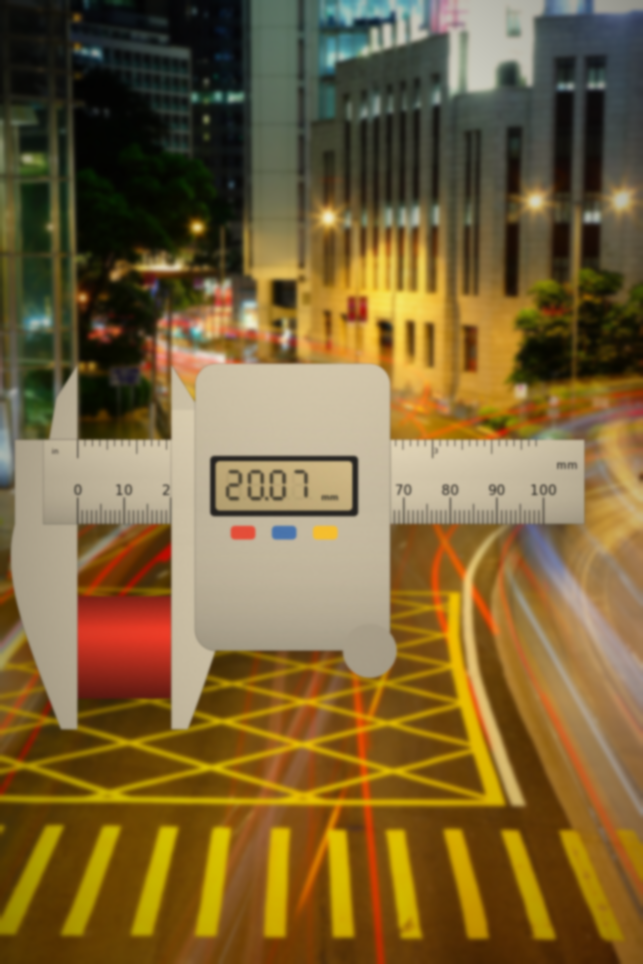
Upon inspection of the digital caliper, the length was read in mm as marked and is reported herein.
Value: 20.07 mm
